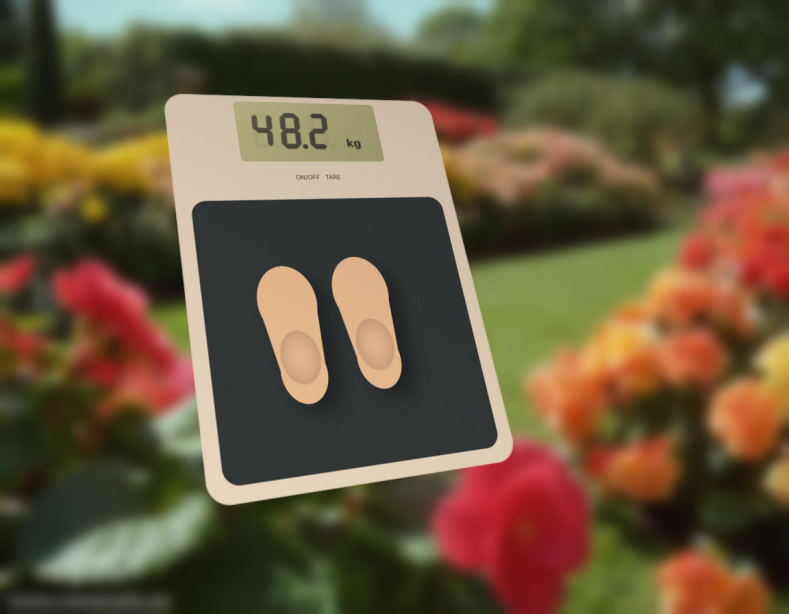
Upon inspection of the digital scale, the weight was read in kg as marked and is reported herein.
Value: 48.2 kg
